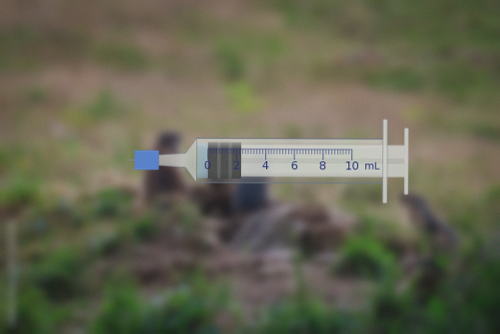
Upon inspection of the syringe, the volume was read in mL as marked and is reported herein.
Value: 0 mL
